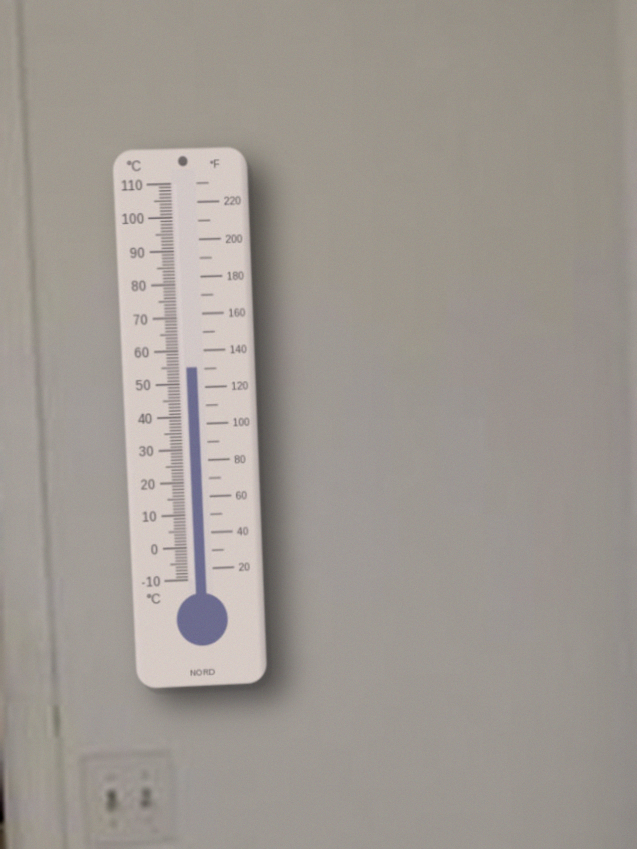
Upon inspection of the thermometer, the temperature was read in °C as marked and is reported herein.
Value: 55 °C
